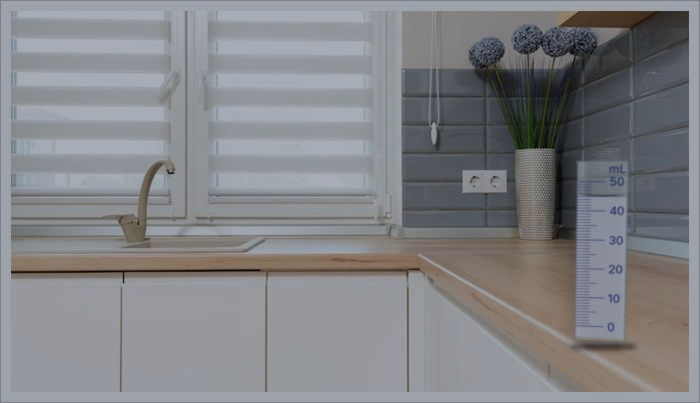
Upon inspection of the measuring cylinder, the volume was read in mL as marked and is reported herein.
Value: 45 mL
